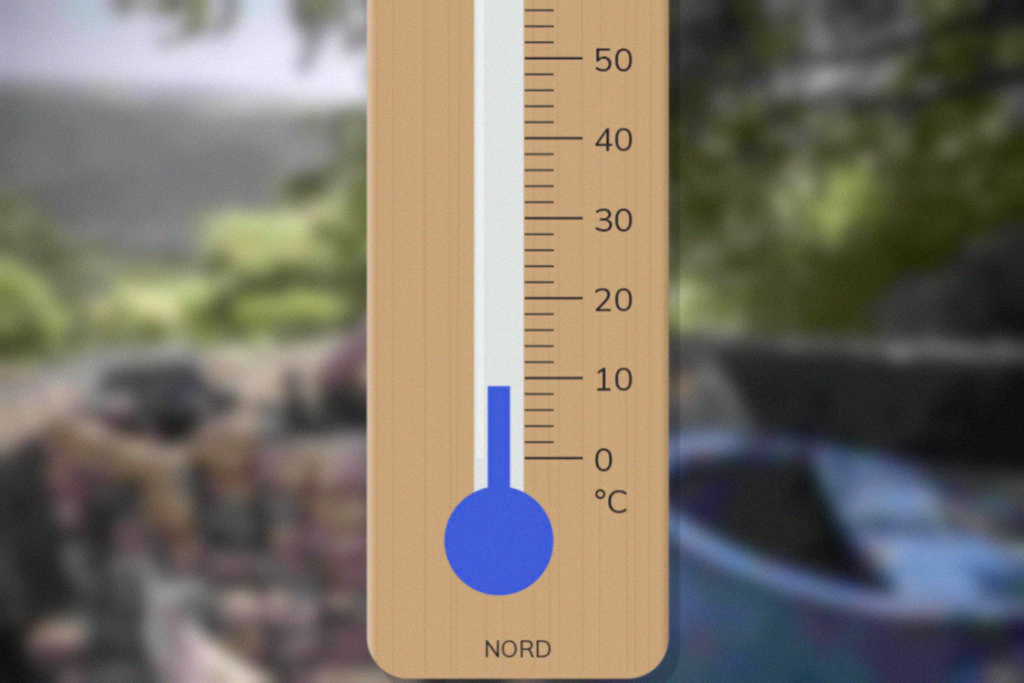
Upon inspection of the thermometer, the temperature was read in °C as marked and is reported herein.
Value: 9 °C
